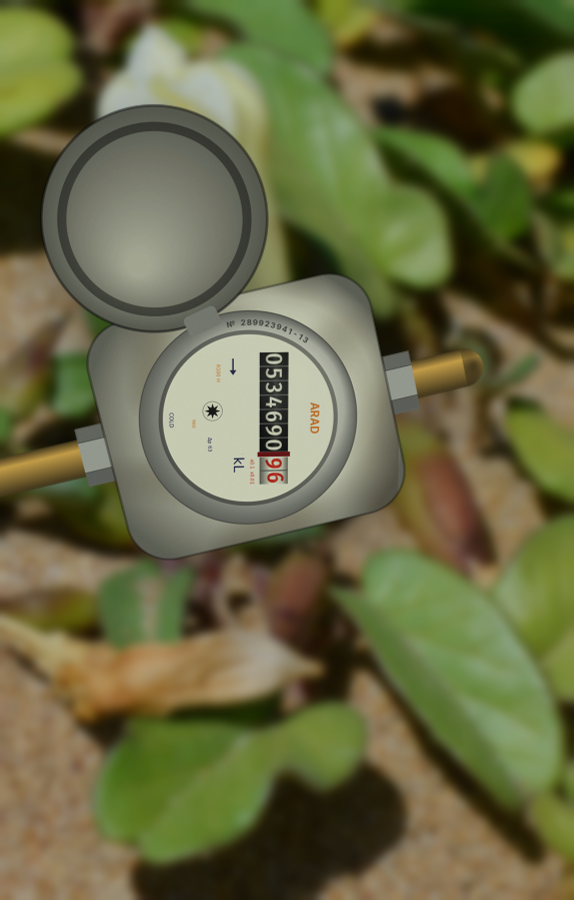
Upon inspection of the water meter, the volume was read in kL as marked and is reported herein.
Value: 534690.96 kL
